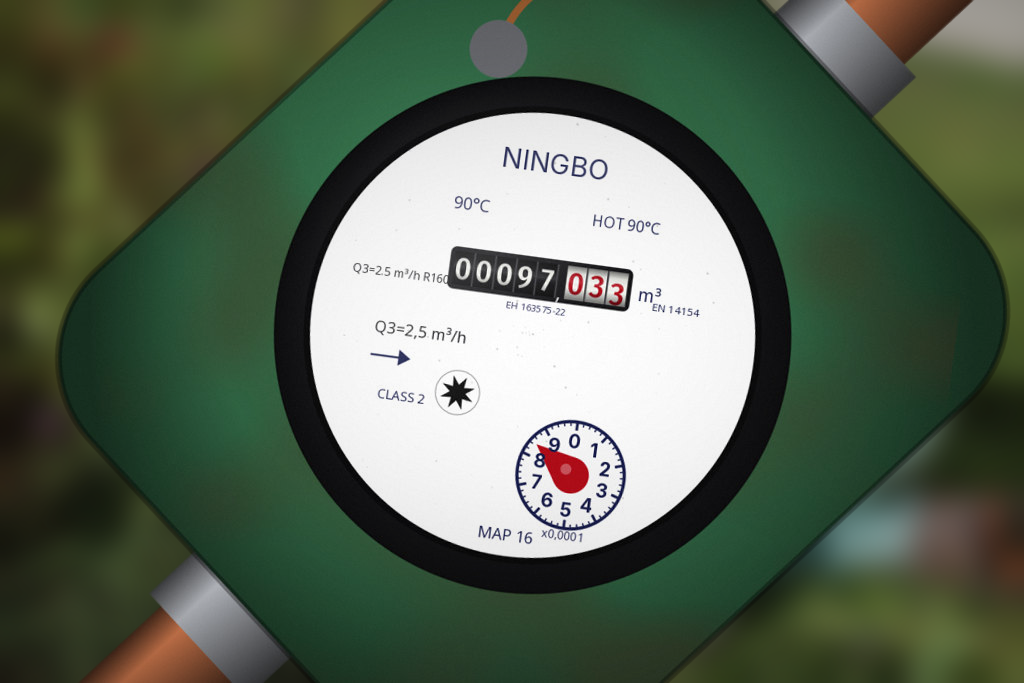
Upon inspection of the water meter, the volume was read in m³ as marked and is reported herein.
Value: 97.0328 m³
